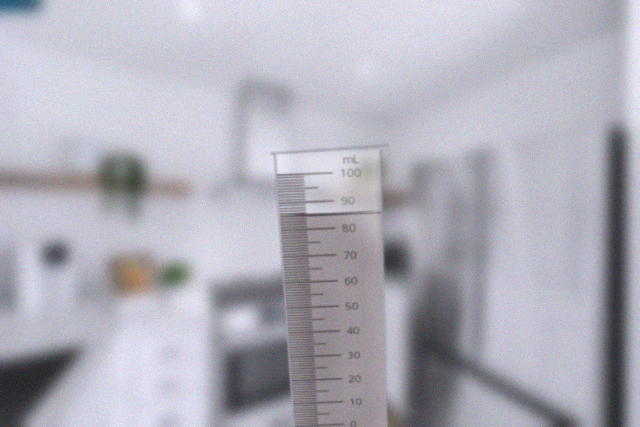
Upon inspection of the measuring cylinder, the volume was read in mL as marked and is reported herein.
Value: 85 mL
